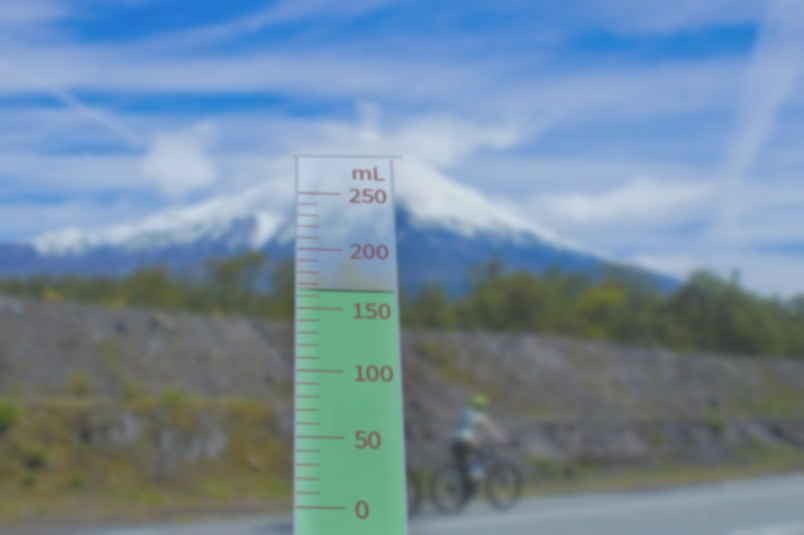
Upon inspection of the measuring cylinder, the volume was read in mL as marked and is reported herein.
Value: 165 mL
